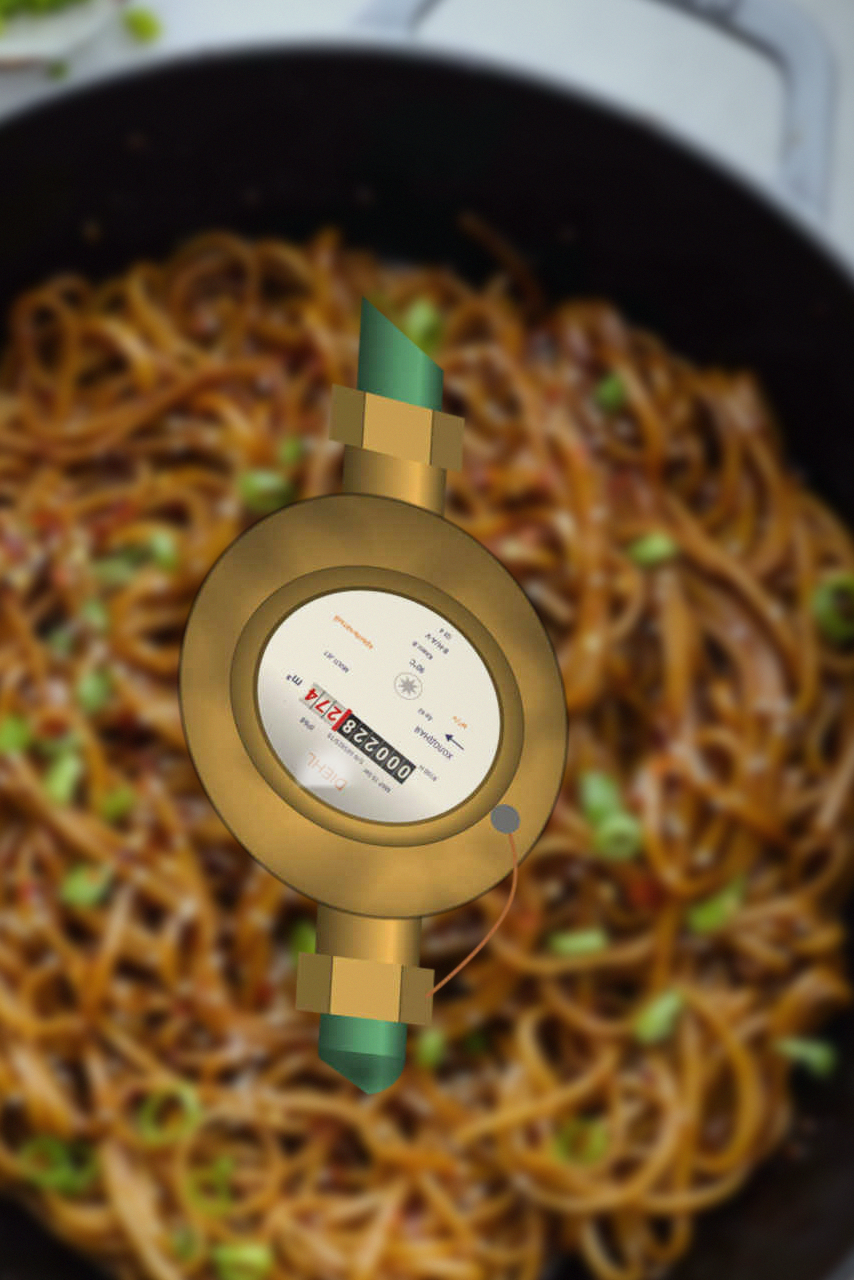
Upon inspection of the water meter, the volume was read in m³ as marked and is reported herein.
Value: 228.274 m³
